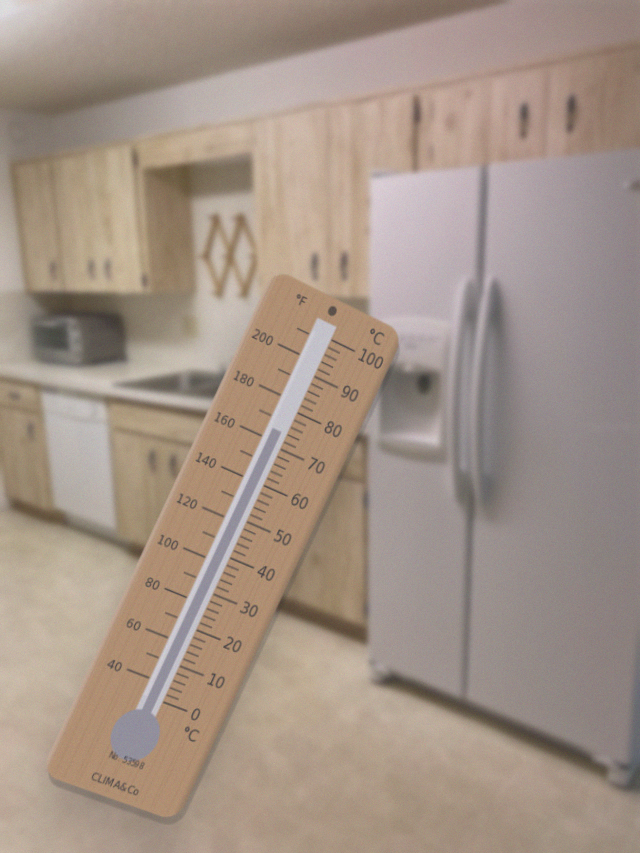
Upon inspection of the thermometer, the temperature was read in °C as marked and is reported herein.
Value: 74 °C
